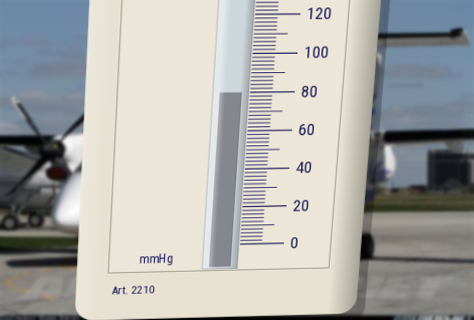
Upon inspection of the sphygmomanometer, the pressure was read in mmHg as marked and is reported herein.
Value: 80 mmHg
